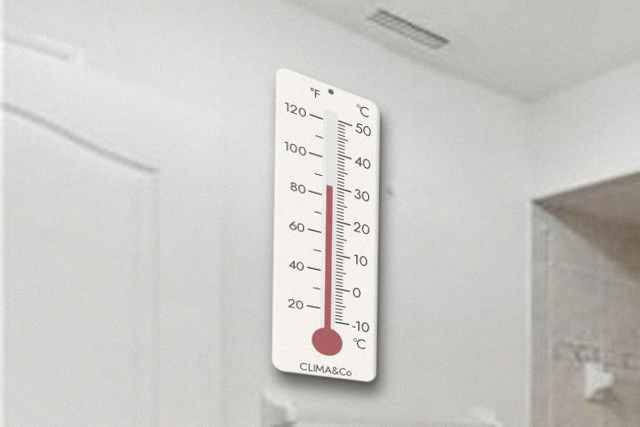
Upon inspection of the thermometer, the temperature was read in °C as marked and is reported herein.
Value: 30 °C
